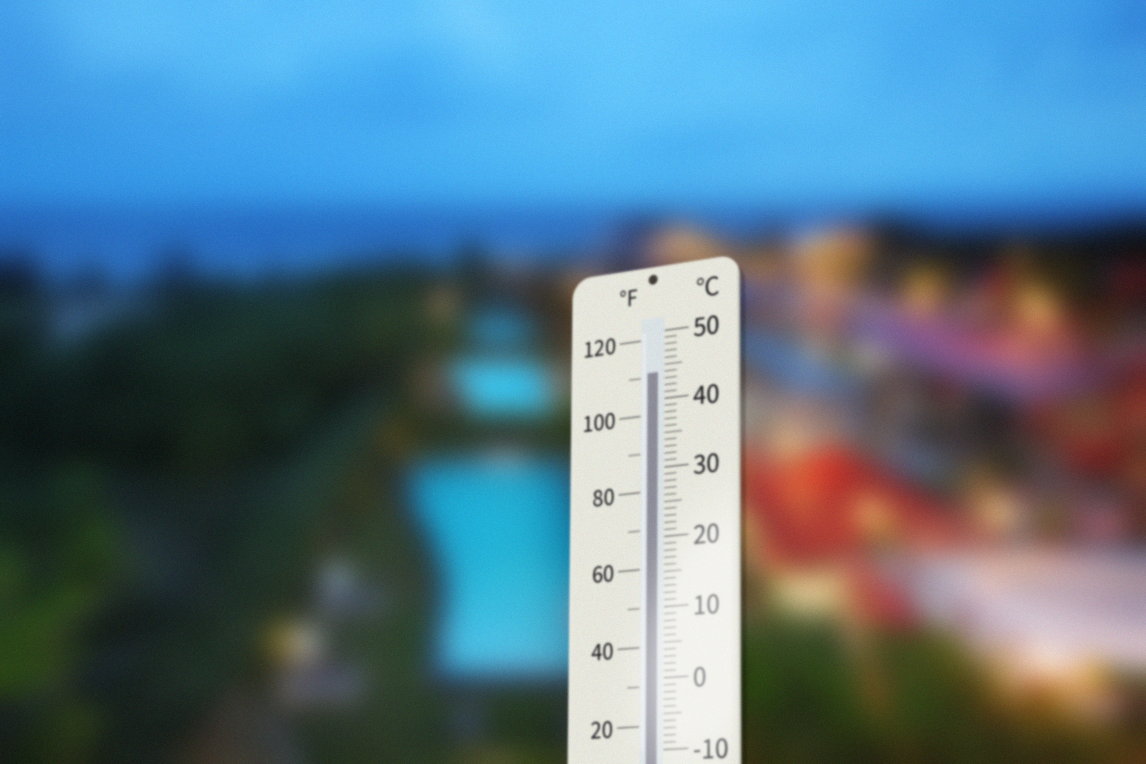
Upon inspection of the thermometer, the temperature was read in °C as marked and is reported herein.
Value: 44 °C
